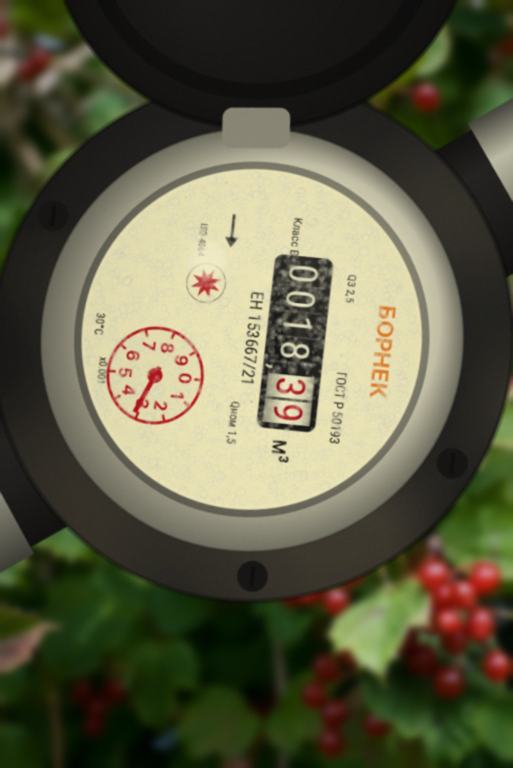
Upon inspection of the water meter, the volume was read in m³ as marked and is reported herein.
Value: 18.393 m³
